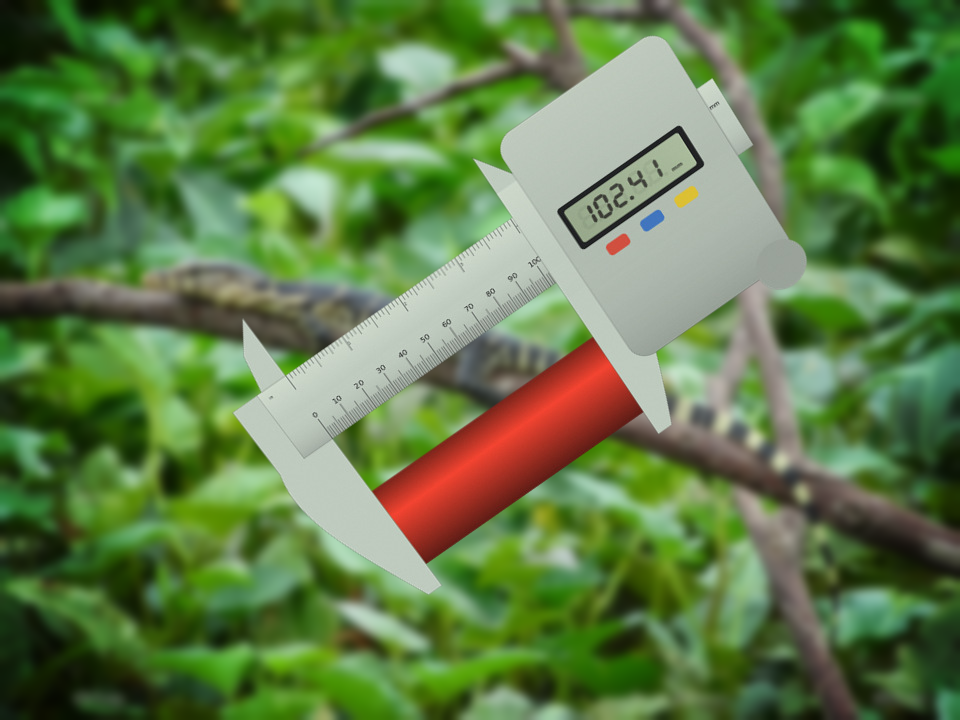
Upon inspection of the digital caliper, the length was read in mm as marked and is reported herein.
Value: 102.41 mm
